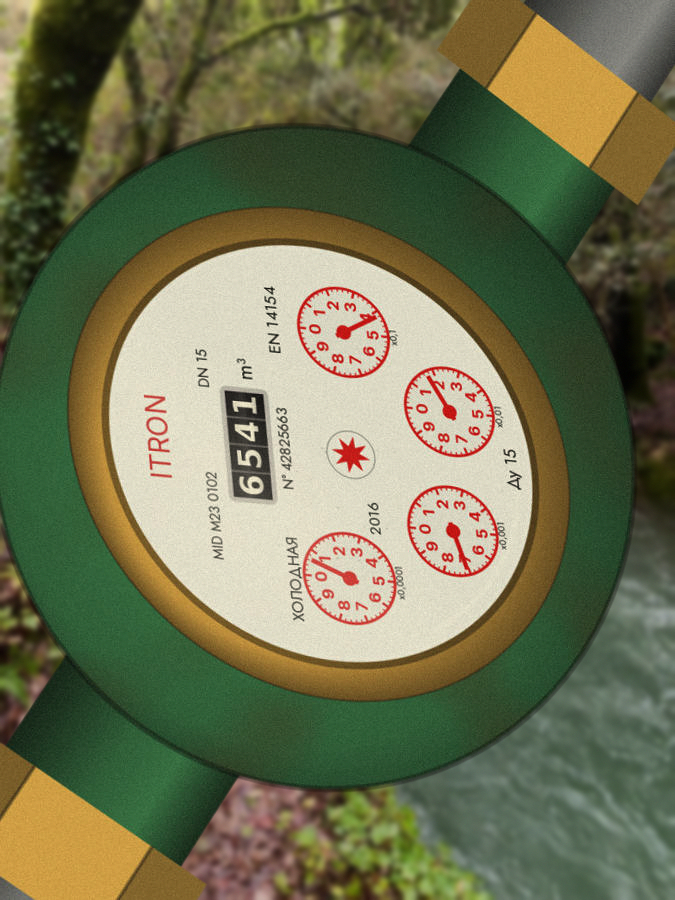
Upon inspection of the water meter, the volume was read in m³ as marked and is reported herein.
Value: 6541.4170 m³
